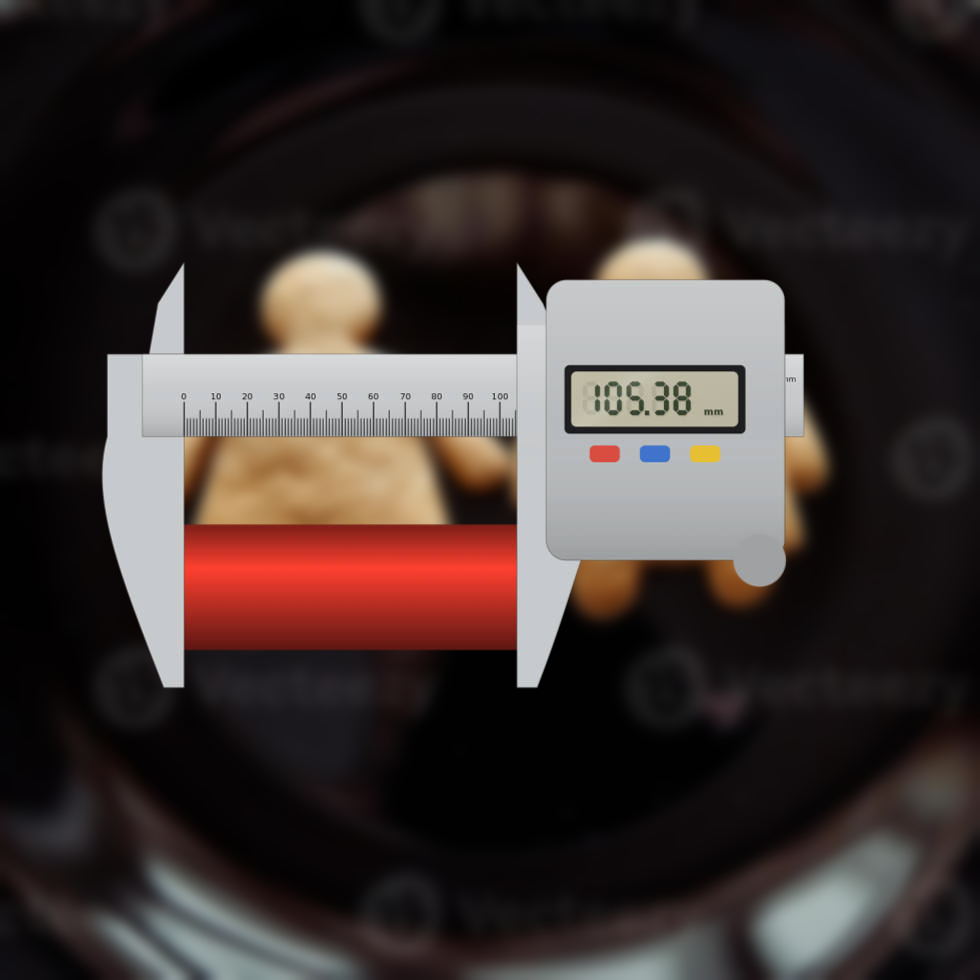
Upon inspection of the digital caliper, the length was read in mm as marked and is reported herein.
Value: 105.38 mm
